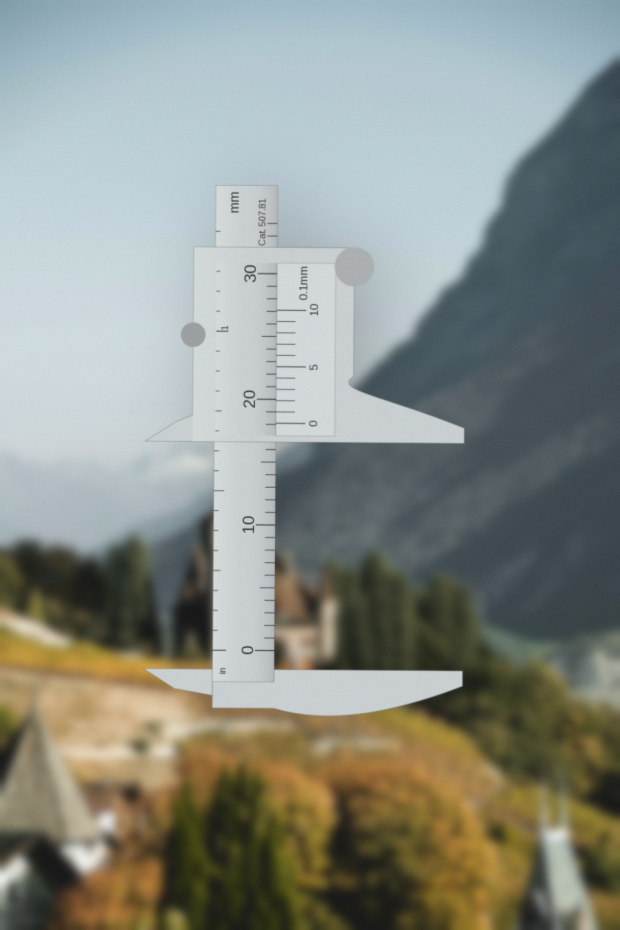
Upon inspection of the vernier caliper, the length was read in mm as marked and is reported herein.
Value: 18.1 mm
